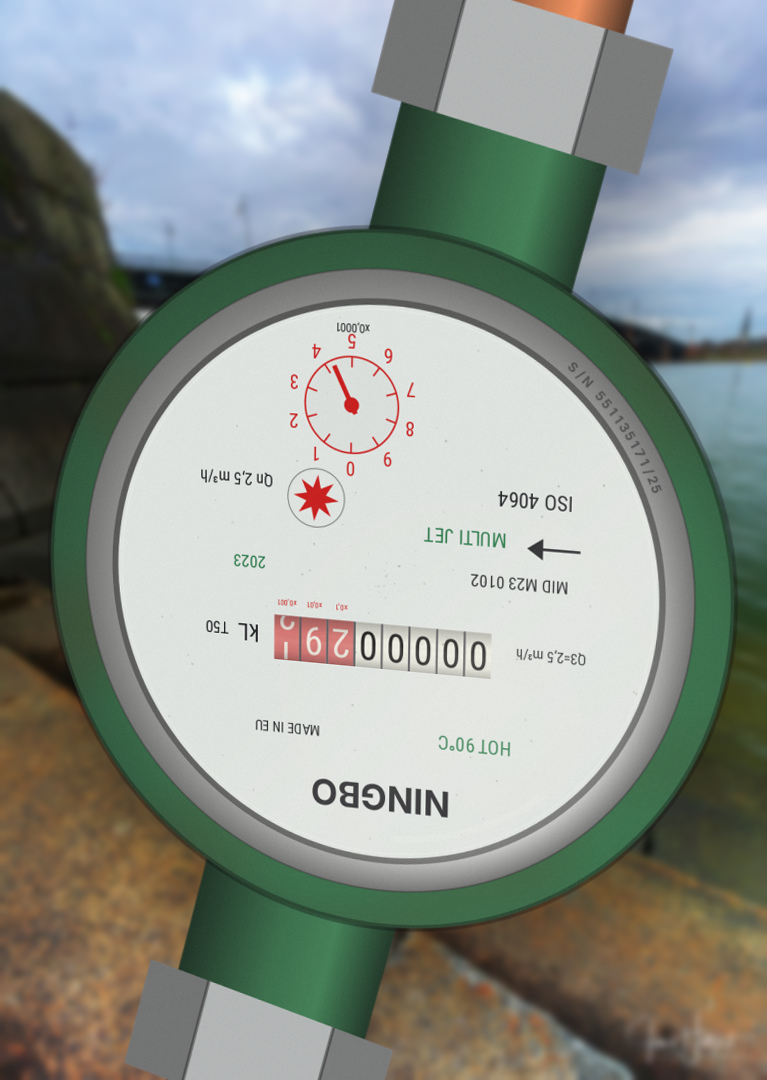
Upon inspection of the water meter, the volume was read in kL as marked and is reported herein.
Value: 0.2914 kL
